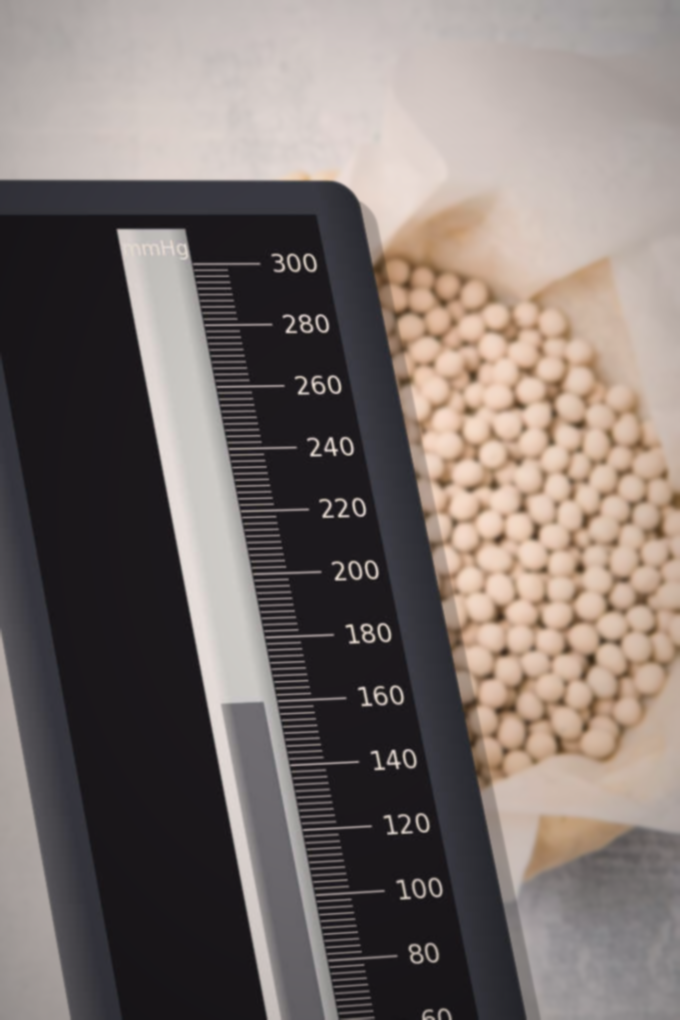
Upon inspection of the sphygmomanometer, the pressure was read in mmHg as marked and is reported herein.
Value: 160 mmHg
